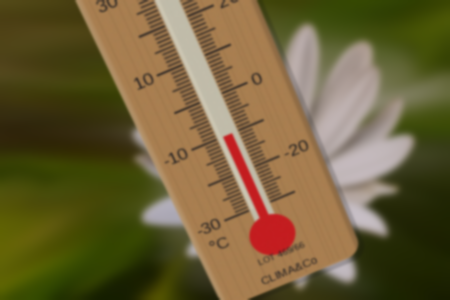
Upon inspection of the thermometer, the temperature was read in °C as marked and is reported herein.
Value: -10 °C
